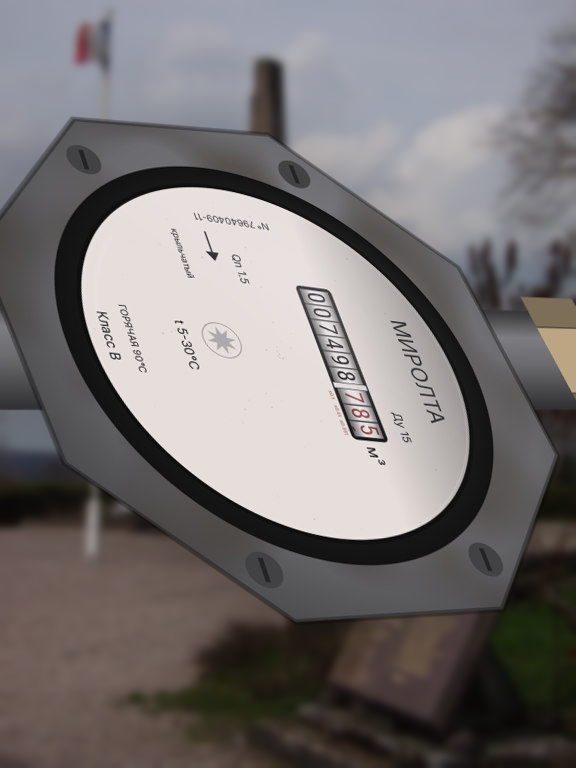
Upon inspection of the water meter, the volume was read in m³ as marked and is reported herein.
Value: 7498.785 m³
